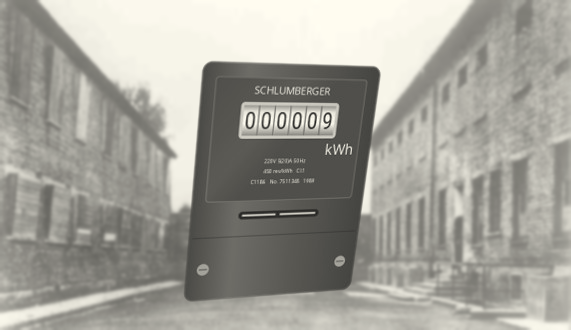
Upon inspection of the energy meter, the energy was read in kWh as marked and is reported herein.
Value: 9 kWh
